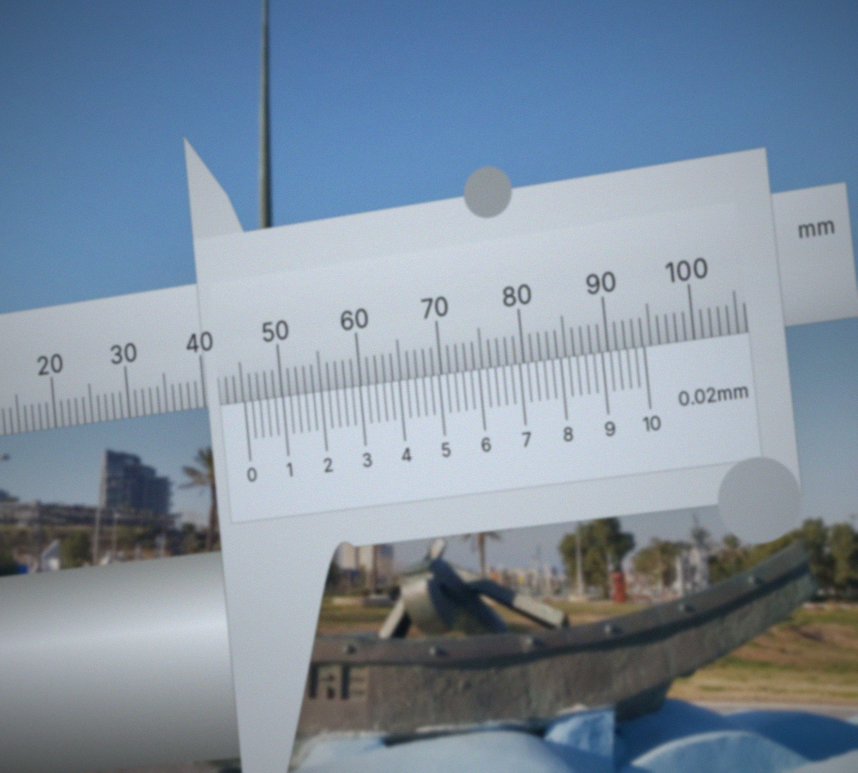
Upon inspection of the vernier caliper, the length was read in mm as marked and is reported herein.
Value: 45.2 mm
